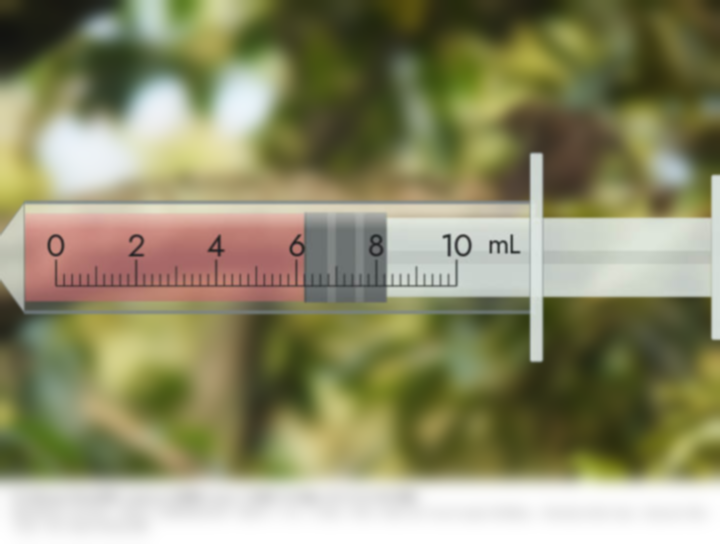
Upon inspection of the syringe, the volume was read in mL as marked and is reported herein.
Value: 6.2 mL
